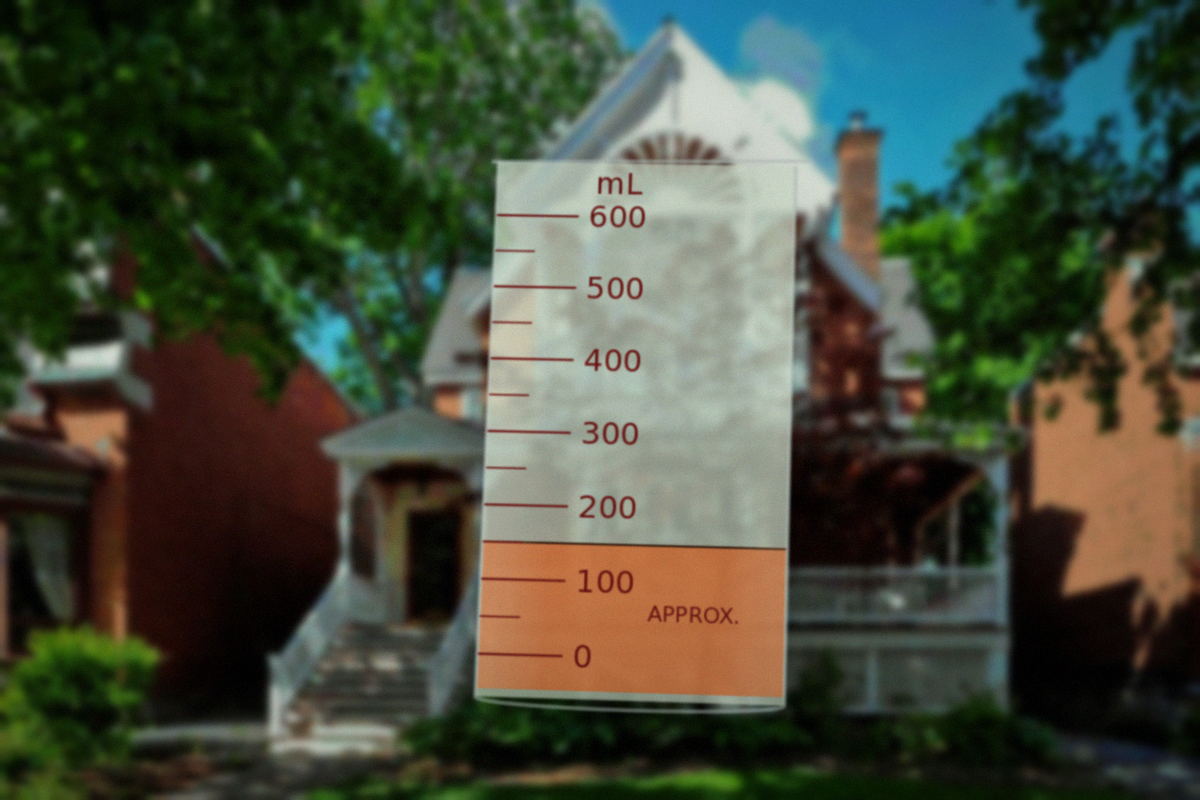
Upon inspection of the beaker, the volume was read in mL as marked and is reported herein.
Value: 150 mL
